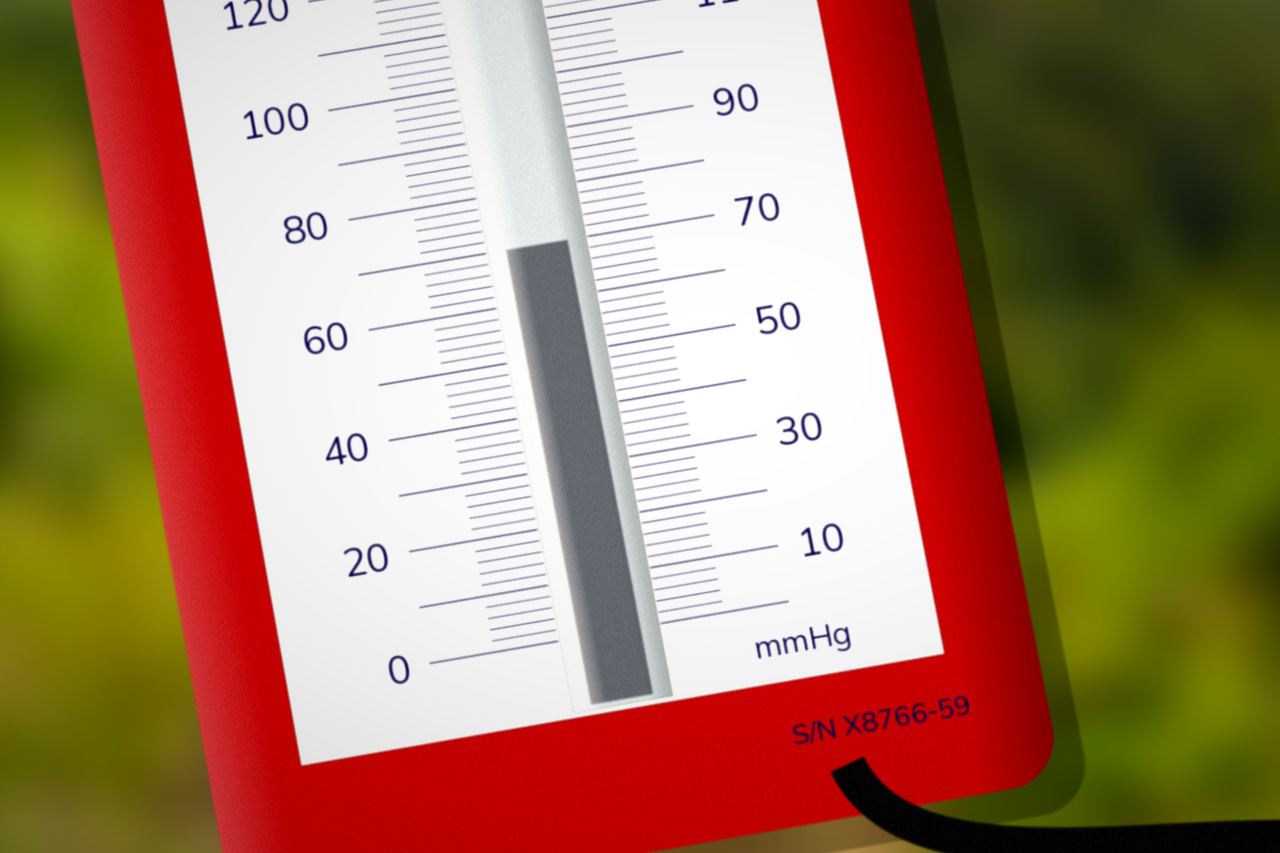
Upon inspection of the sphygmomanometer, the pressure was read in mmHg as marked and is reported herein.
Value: 70 mmHg
